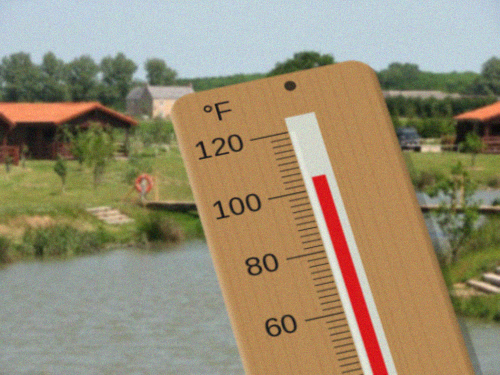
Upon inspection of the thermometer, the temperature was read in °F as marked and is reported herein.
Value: 104 °F
